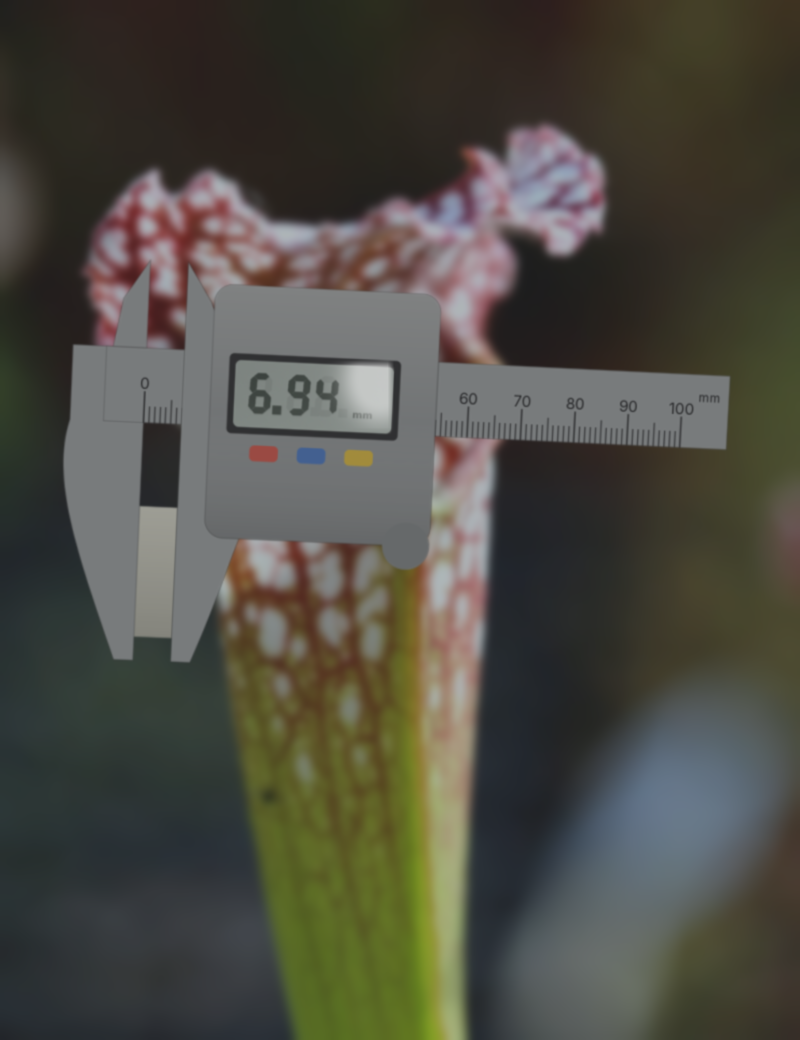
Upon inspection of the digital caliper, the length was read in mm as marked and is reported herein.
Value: 6.94 mm
